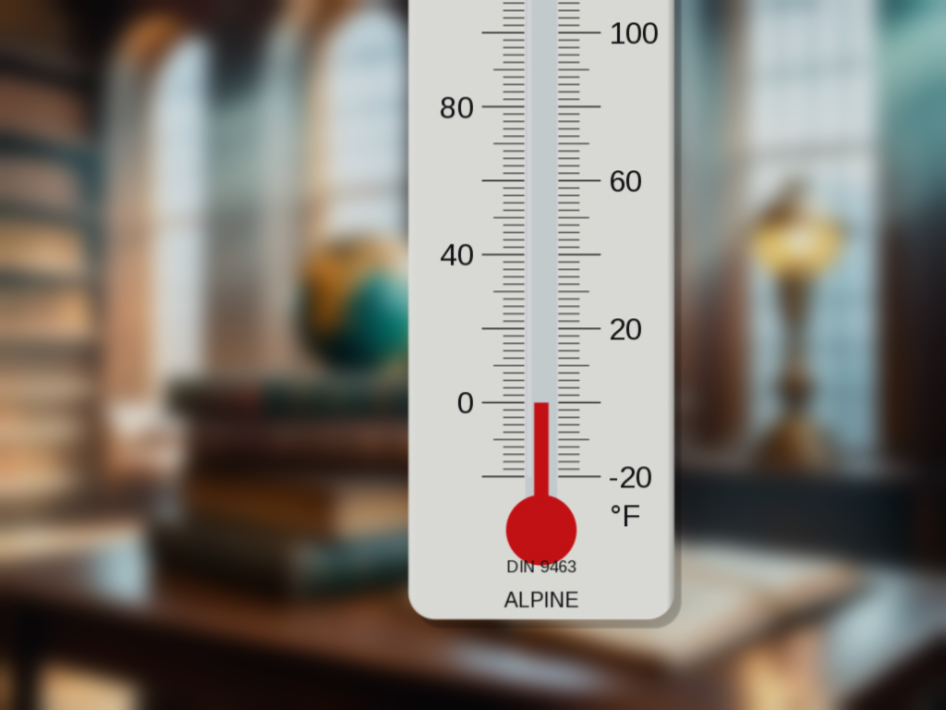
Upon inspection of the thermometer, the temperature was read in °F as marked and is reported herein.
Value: 0 °F
